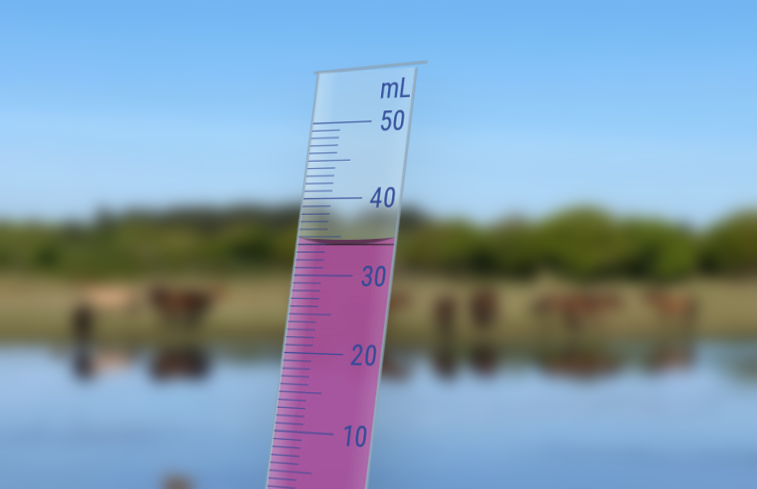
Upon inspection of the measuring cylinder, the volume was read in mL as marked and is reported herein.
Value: 34 mL
